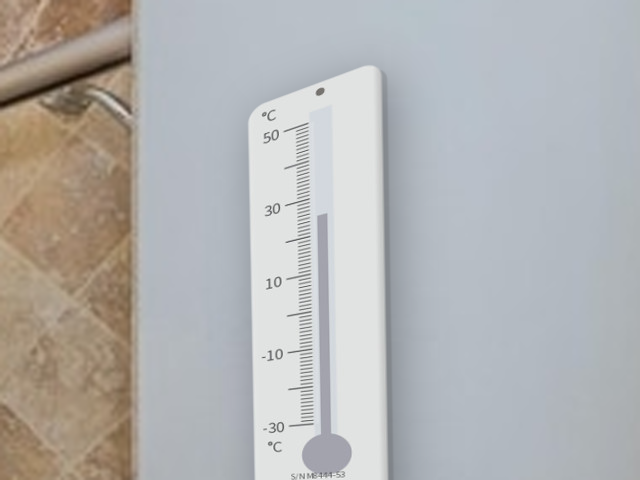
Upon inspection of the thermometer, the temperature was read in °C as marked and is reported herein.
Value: 25 °C
